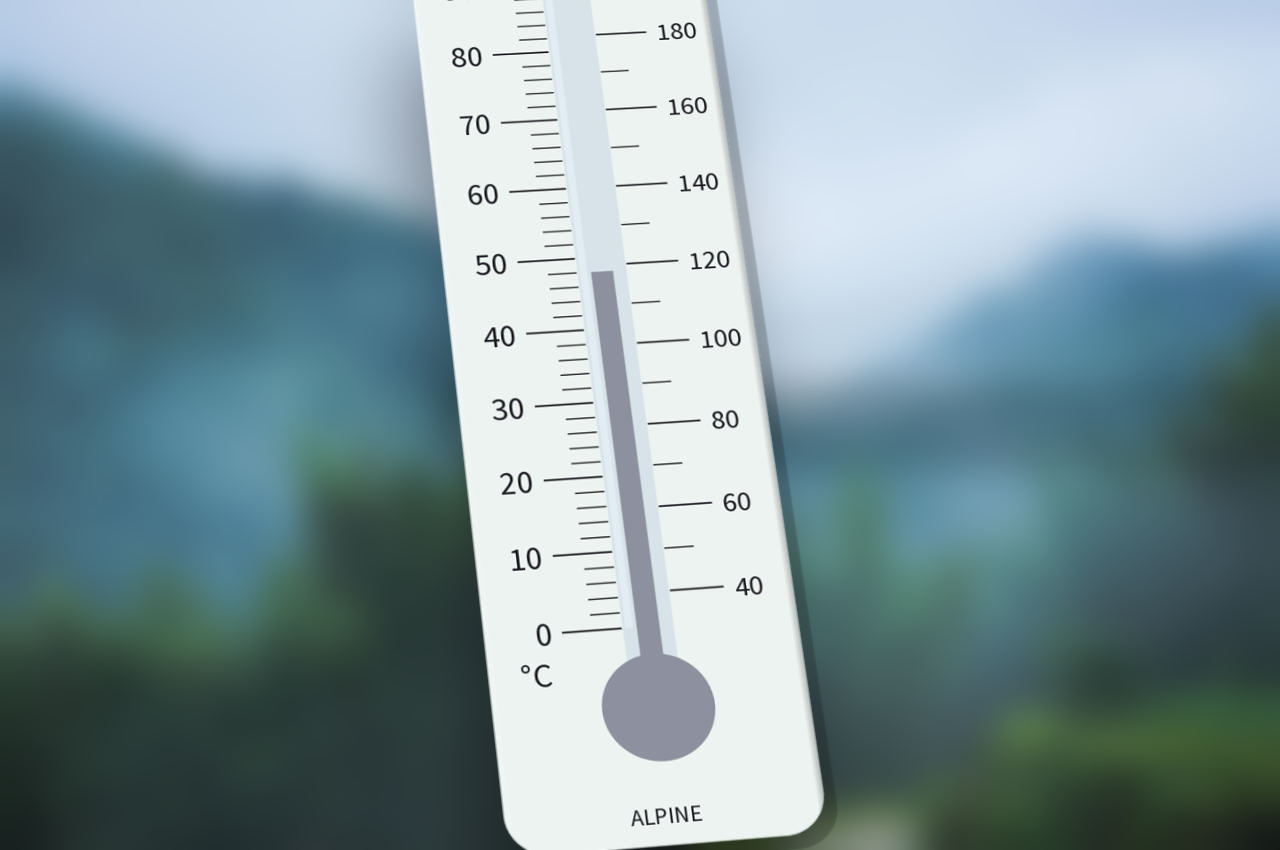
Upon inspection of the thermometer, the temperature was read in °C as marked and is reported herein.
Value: 48 °C
